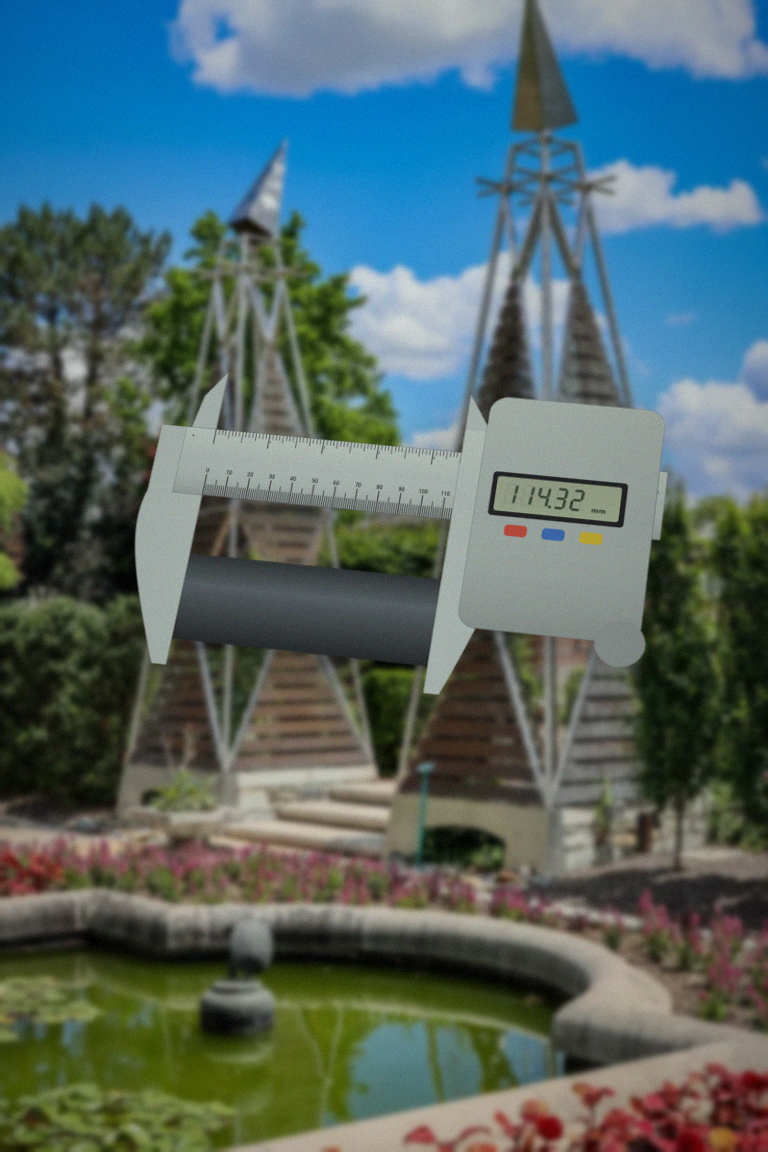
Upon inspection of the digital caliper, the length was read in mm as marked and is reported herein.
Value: 114.32 mm
